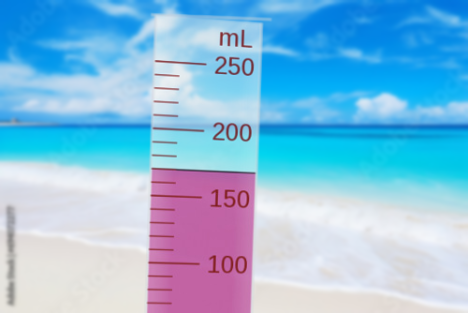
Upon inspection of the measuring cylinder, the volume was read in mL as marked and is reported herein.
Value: 170 mL
